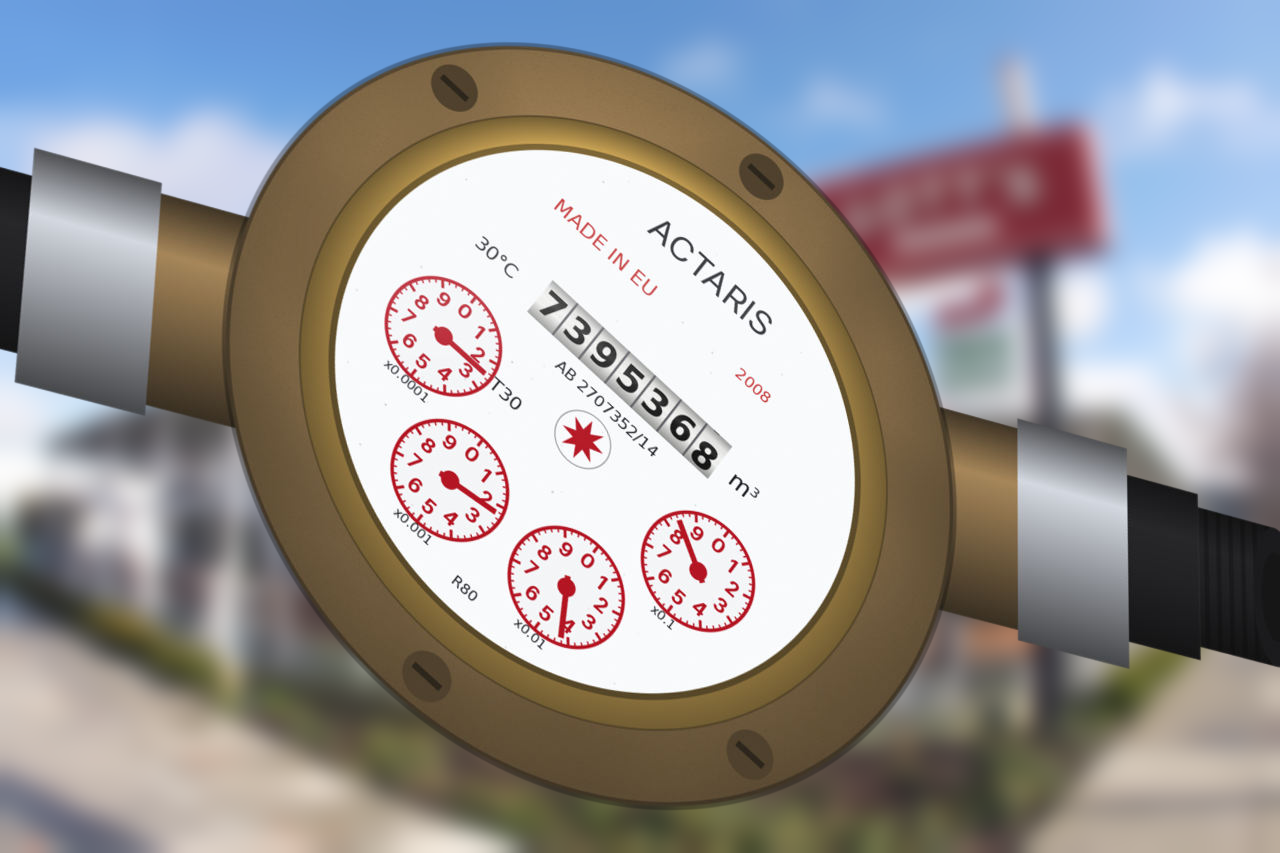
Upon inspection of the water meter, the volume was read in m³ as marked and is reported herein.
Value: 7395367.8422 m³
